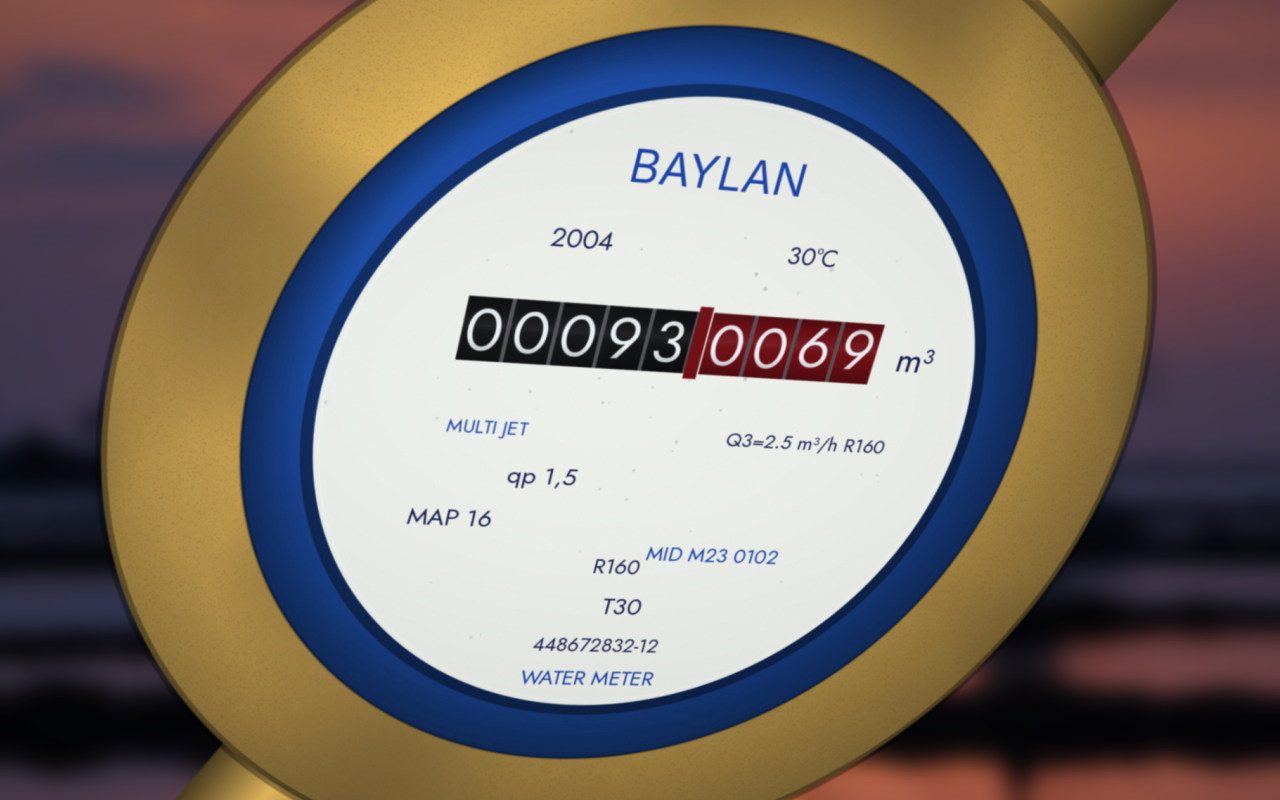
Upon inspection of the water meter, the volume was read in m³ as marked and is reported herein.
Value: 93.0069 m³
